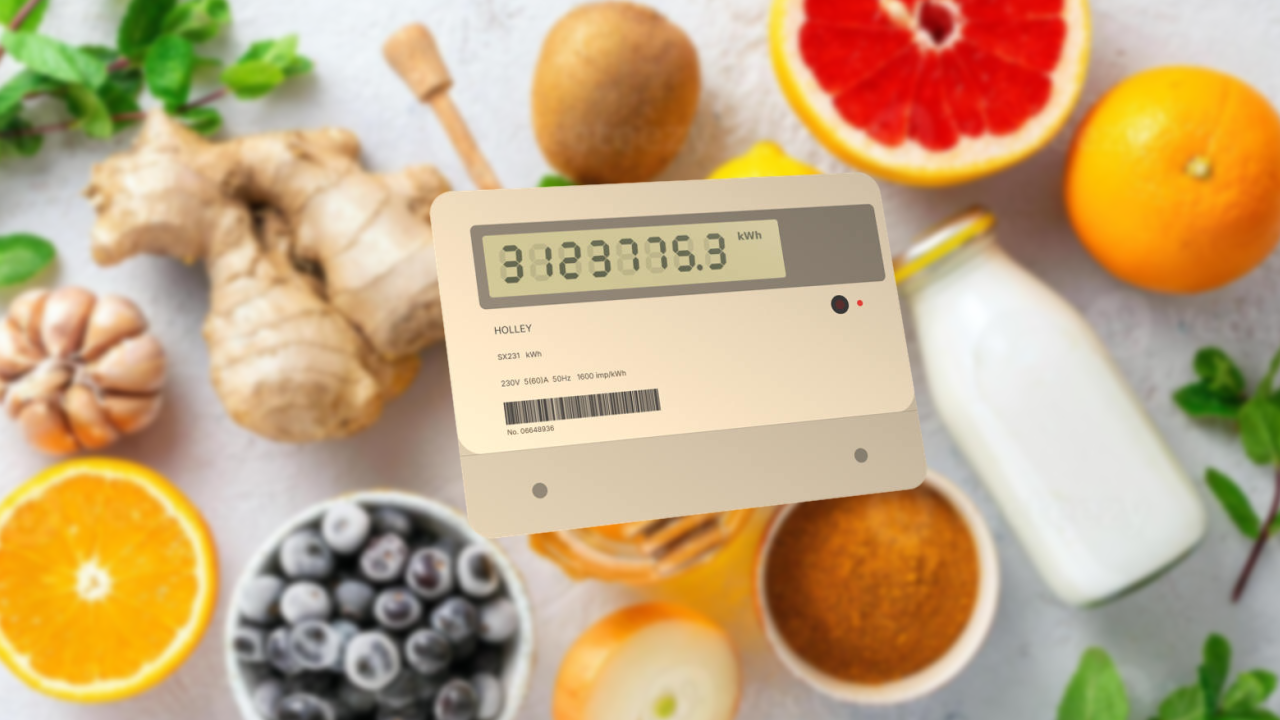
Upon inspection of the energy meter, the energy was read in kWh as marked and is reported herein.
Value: 3123775.3 kWh
